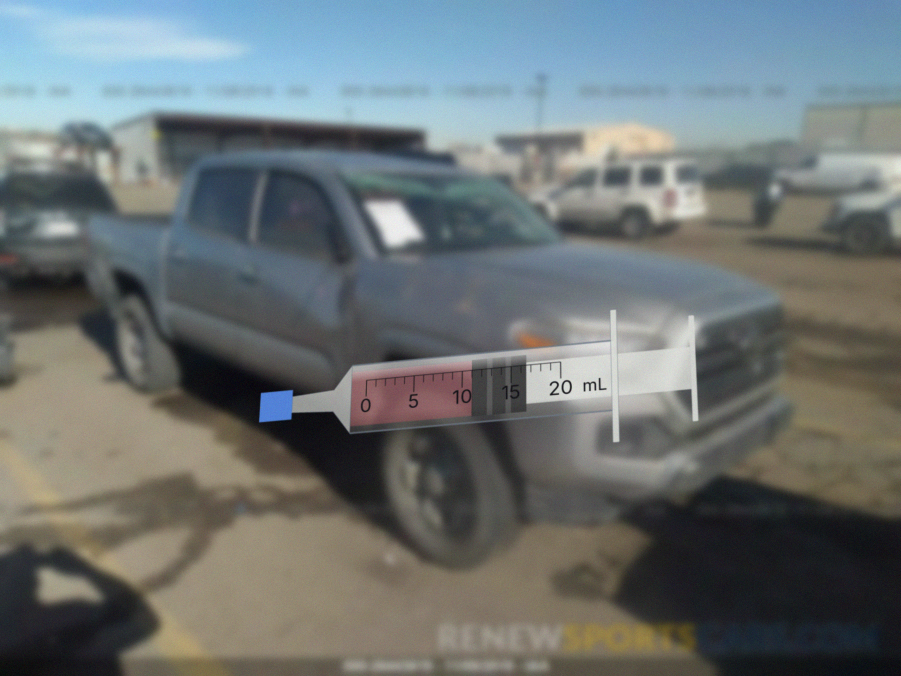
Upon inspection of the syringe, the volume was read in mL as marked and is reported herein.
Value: 11 mL
